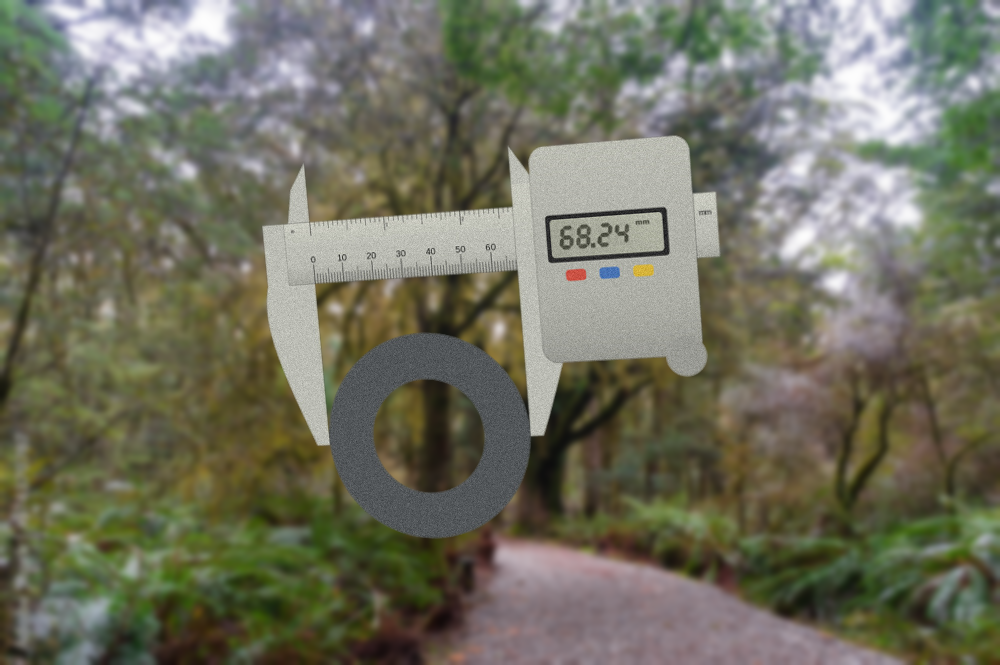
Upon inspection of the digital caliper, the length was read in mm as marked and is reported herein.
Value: 68.24 mm
